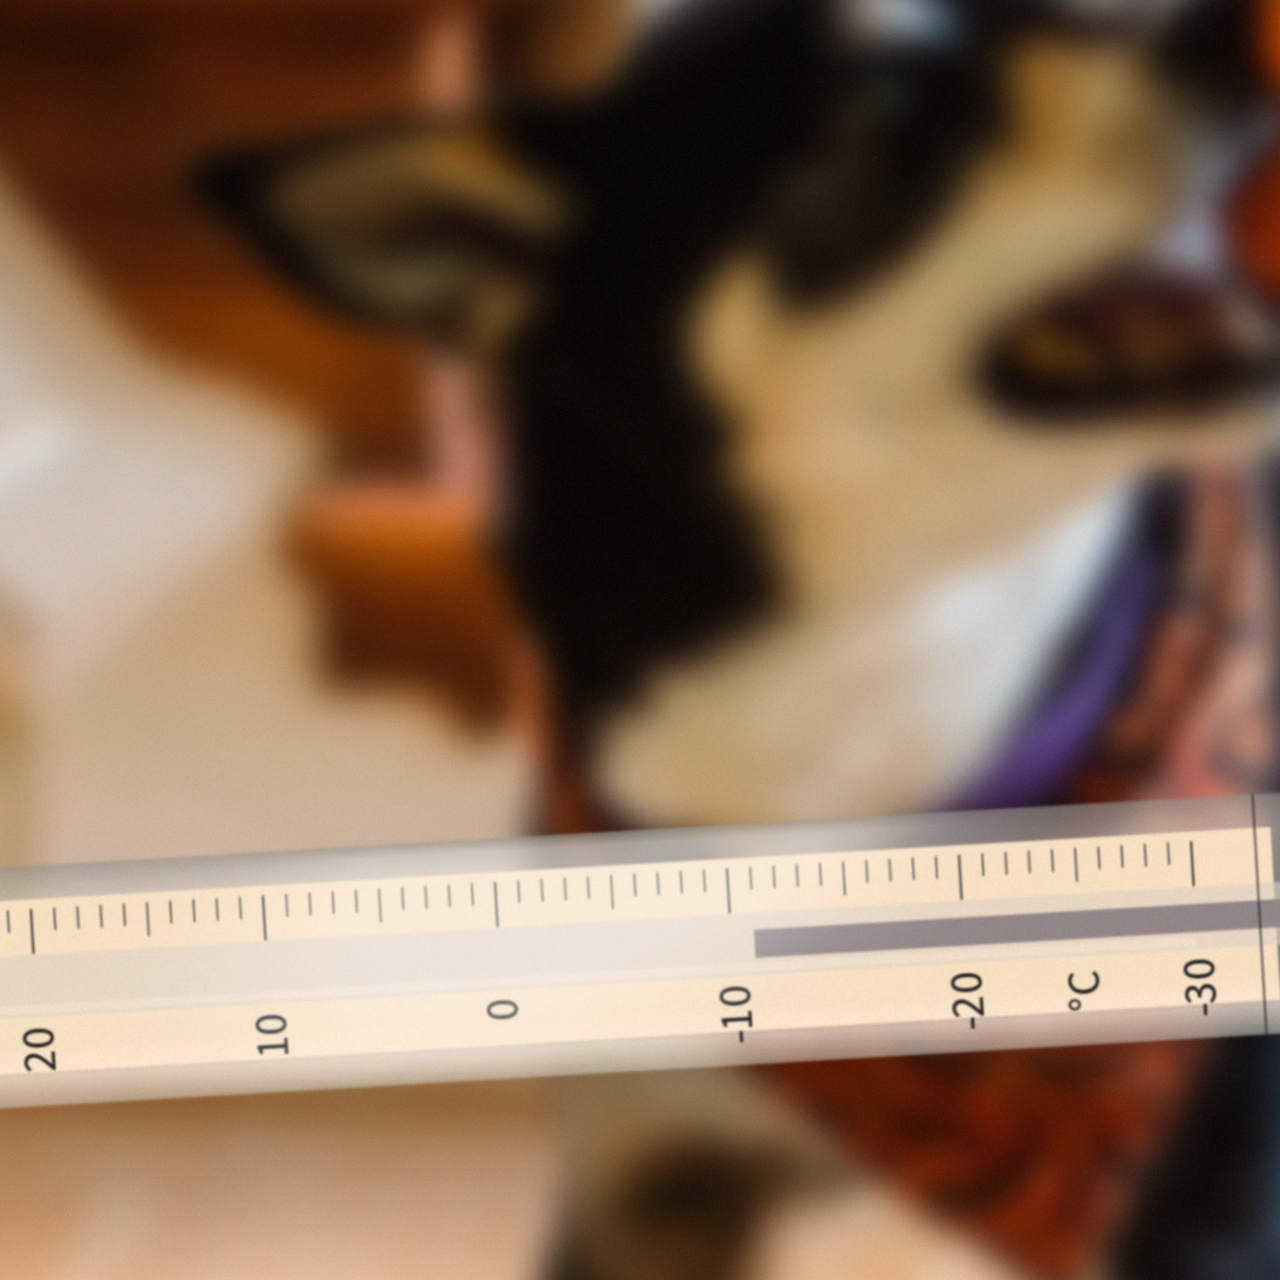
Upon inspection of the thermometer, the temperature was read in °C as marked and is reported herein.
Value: -11 °C
